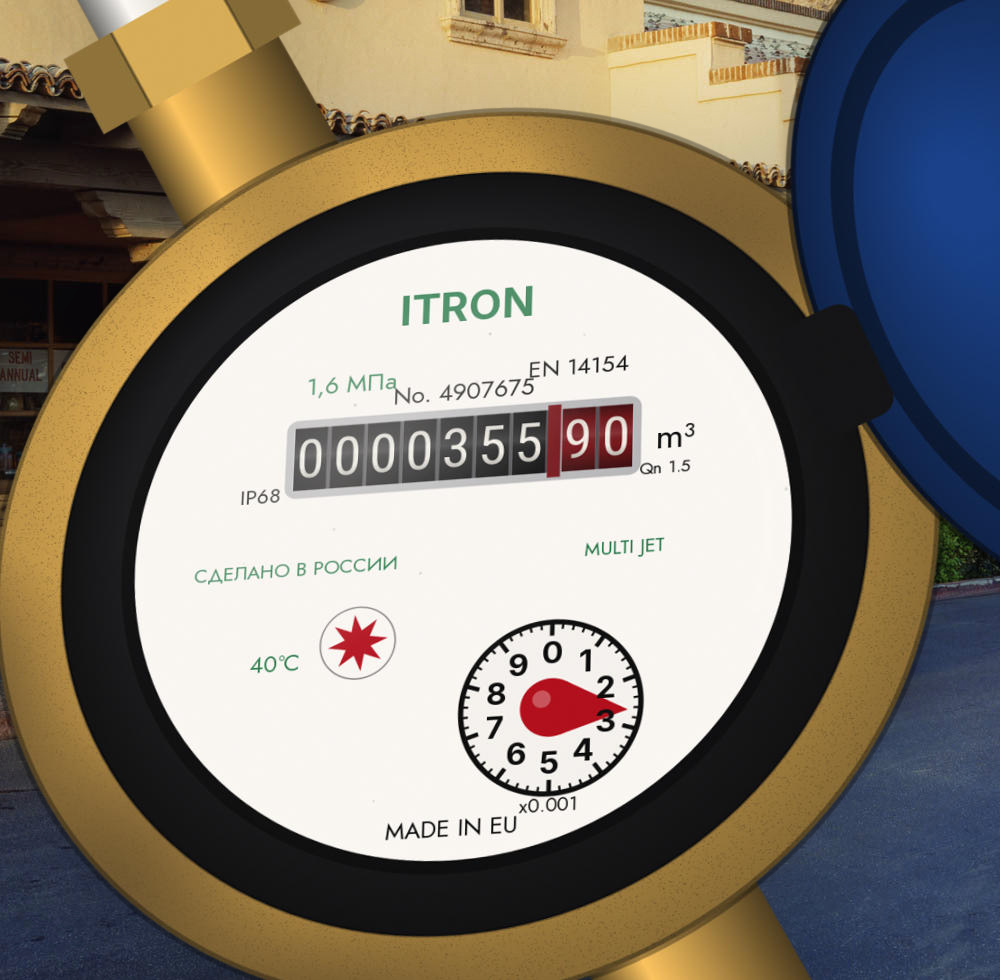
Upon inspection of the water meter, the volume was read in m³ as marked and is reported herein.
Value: 355.902 m³
